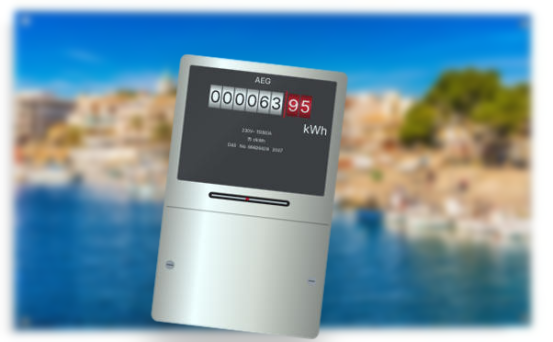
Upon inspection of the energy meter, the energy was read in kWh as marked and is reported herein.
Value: 63.95 kWh
